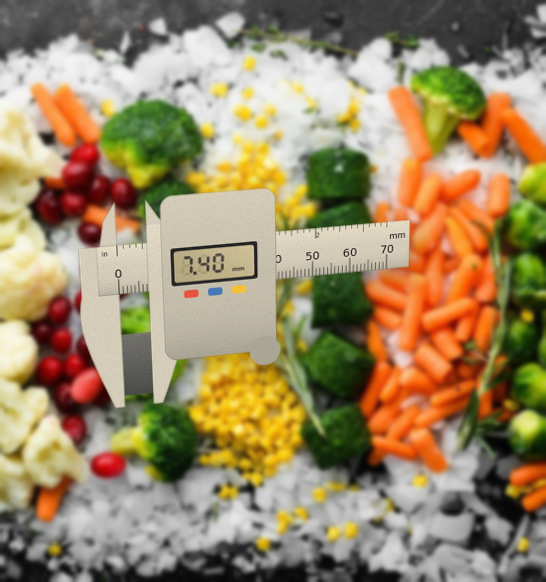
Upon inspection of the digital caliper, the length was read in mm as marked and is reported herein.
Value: 7.40 mm
